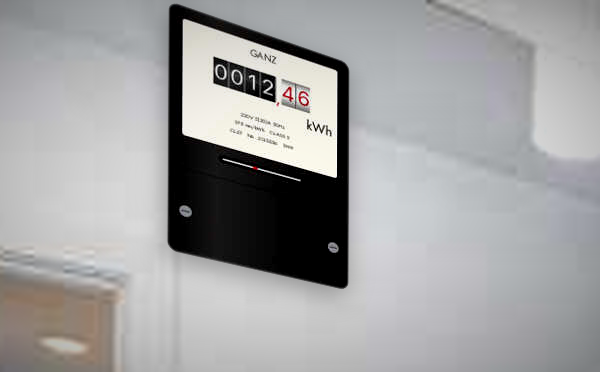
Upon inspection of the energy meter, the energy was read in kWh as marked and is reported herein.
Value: 12.46 kWh
